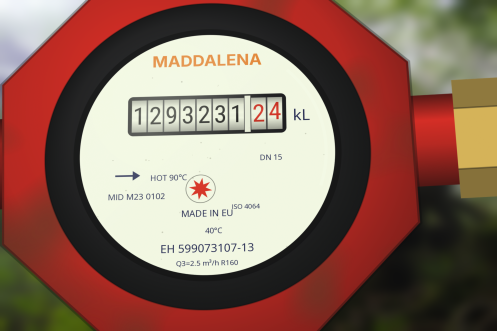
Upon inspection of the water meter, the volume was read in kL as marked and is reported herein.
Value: 1293231.24 kL
